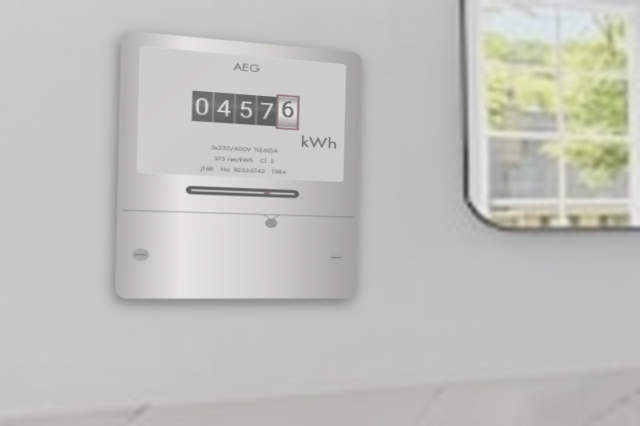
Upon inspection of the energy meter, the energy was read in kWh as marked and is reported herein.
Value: 457.6 kWh
